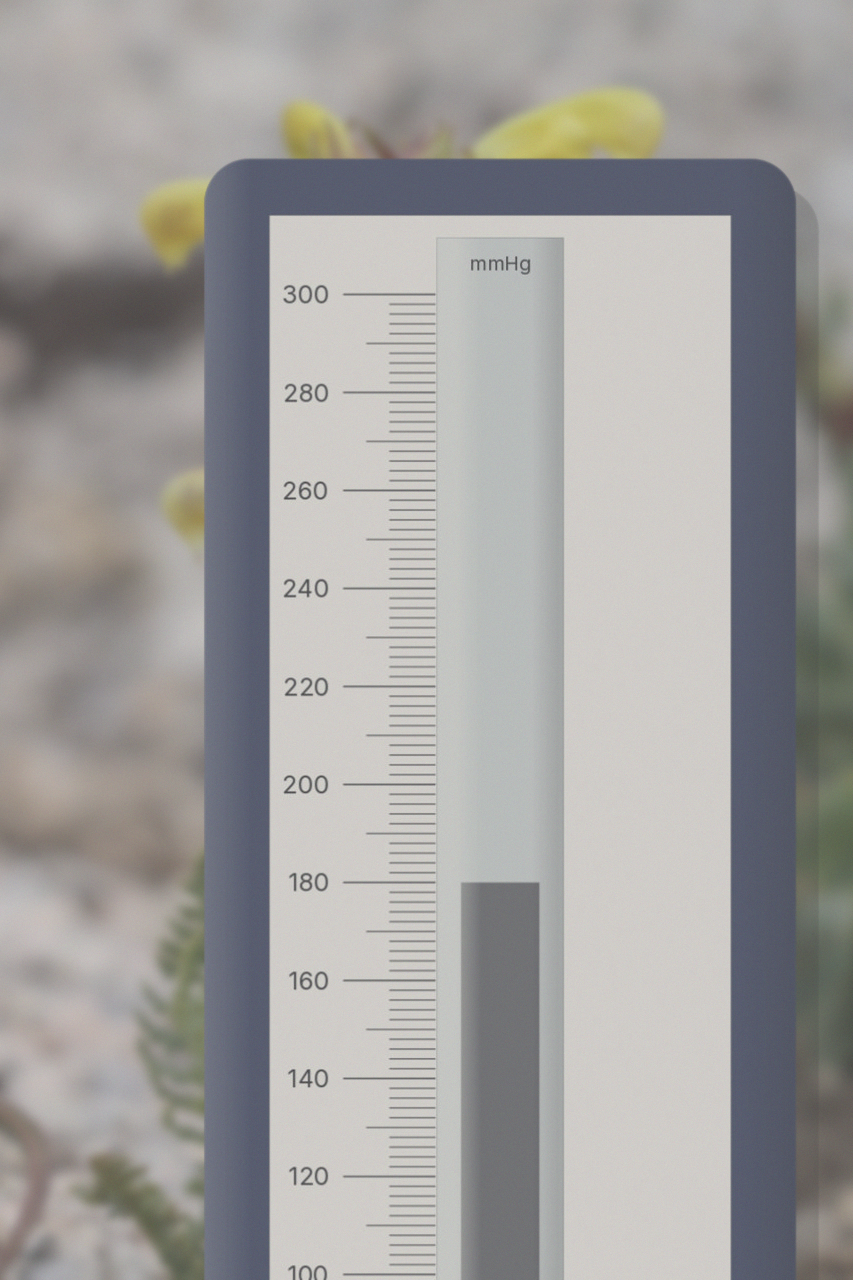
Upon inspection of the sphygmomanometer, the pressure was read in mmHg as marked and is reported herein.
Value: 180 mmHg
